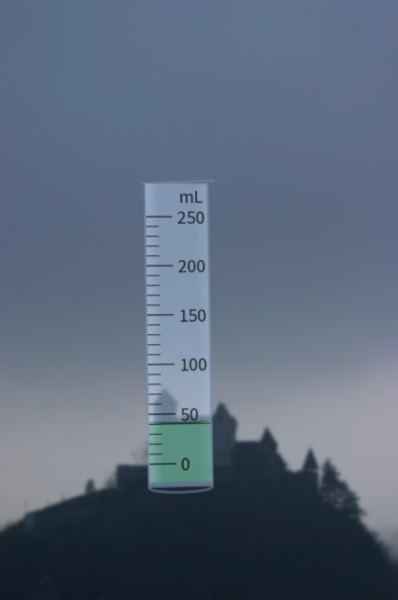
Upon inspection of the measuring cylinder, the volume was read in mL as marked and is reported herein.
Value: 40 mL
